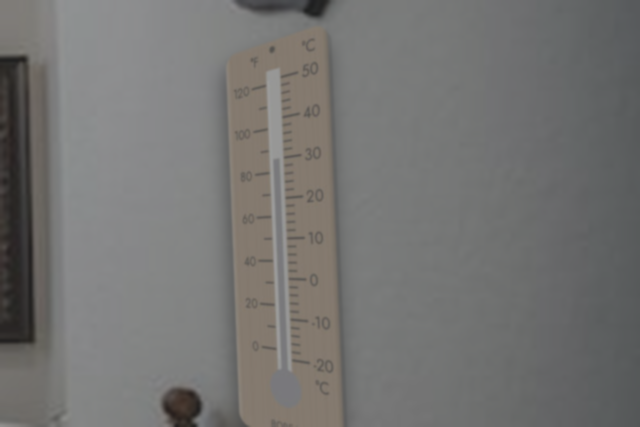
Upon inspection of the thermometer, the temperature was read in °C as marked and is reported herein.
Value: 30 °C
